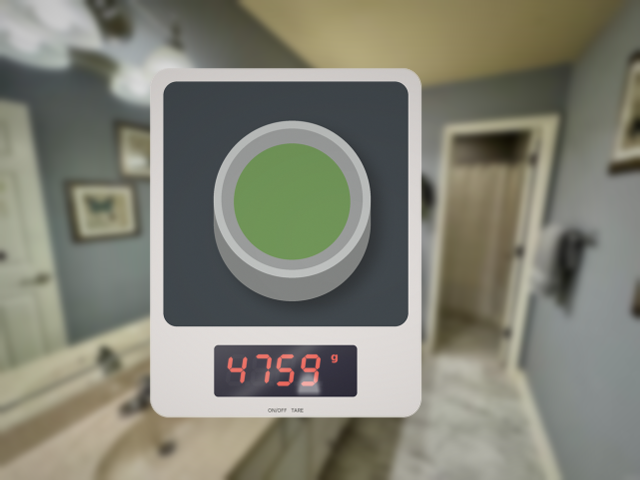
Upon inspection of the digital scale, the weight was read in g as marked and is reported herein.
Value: 4759 g
